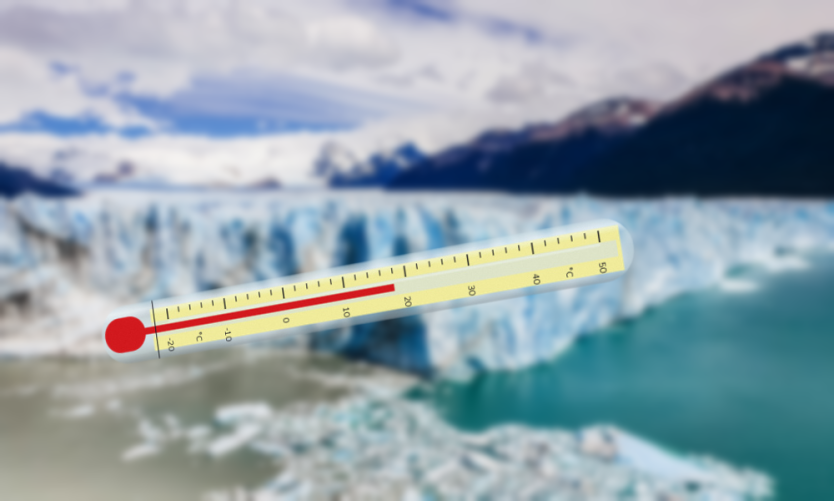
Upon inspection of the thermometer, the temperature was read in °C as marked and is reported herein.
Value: 18 °C
